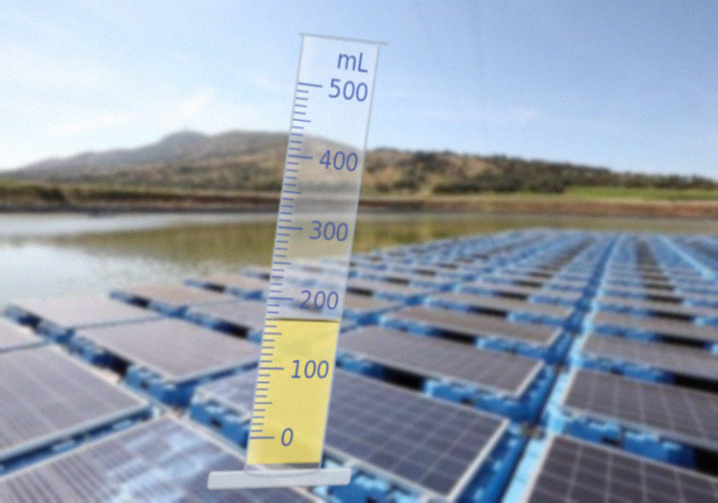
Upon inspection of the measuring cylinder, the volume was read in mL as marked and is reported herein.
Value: 170 mL
